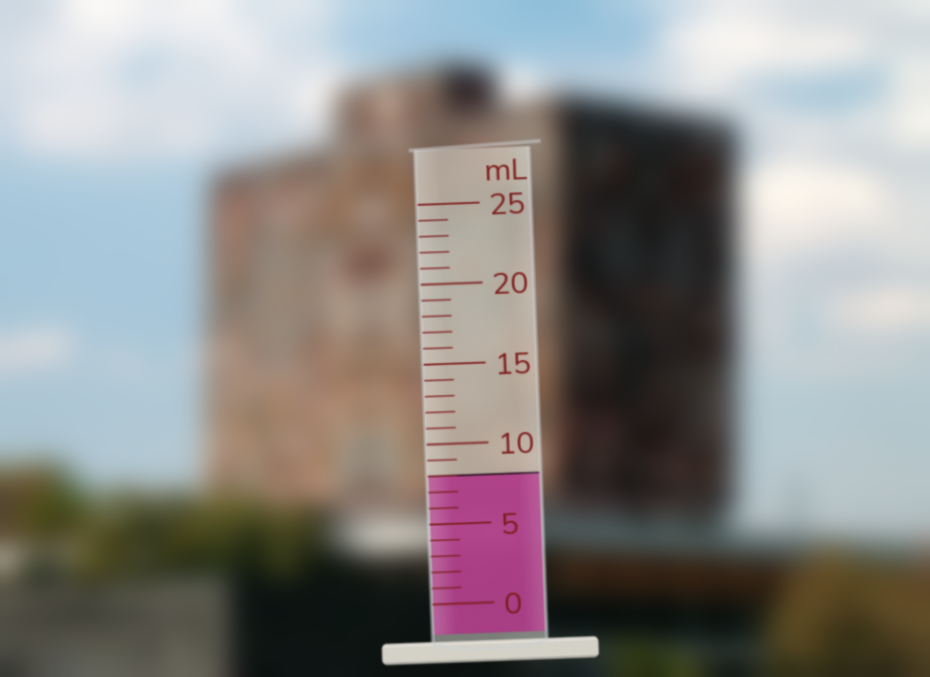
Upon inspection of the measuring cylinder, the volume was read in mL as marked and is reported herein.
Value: 8 mL
